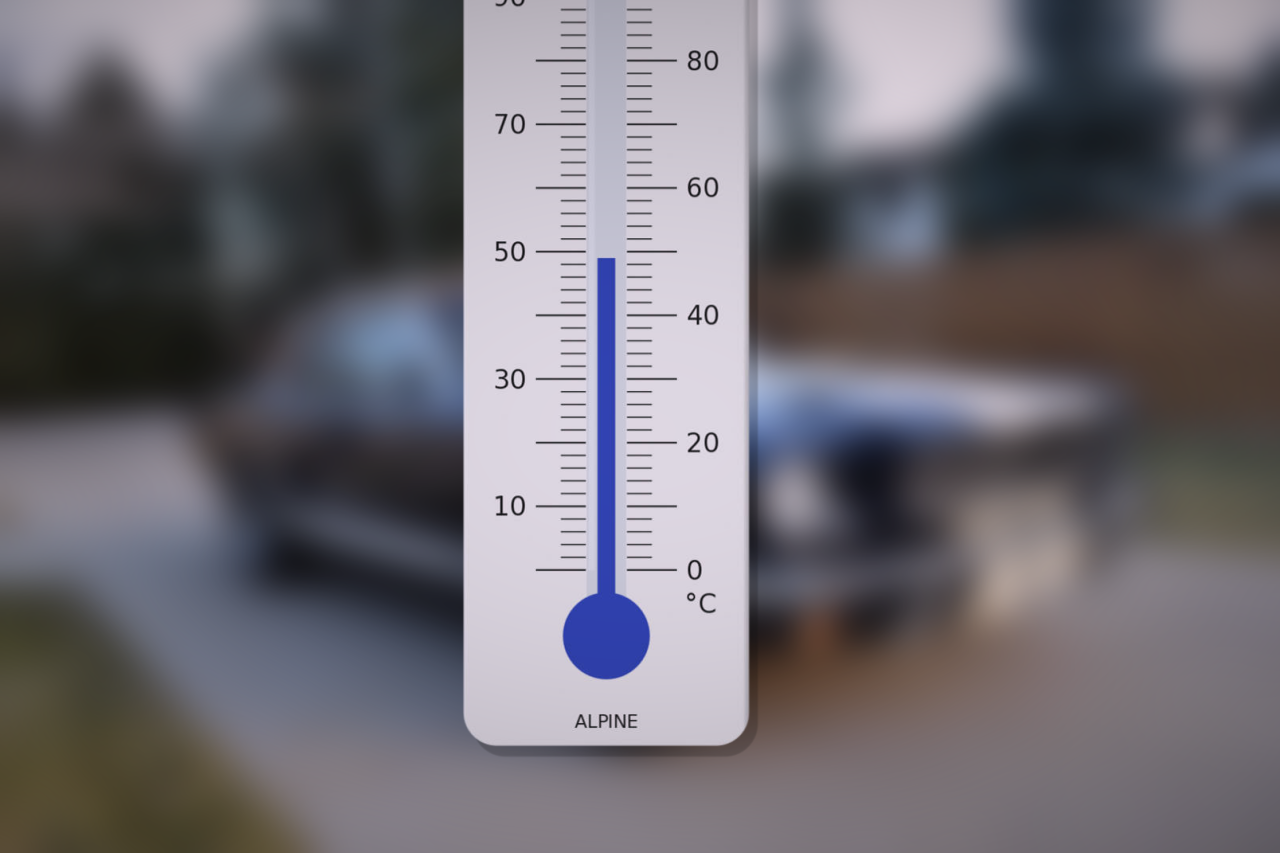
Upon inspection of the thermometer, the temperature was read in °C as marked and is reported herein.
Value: 49 °C
